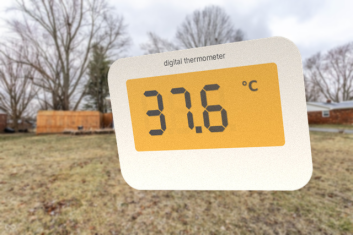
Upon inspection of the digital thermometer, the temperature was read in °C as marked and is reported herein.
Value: 37.6 °C
